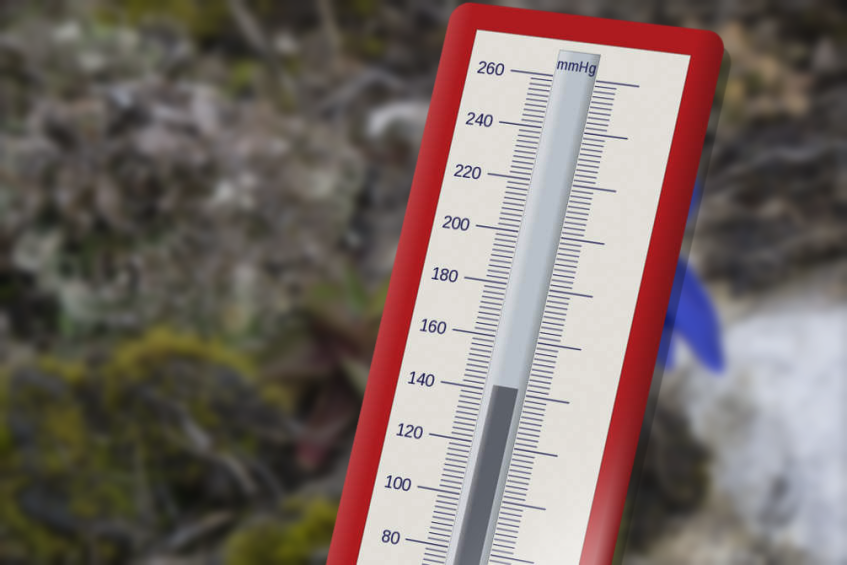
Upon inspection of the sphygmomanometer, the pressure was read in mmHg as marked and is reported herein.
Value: 142 mmHg
